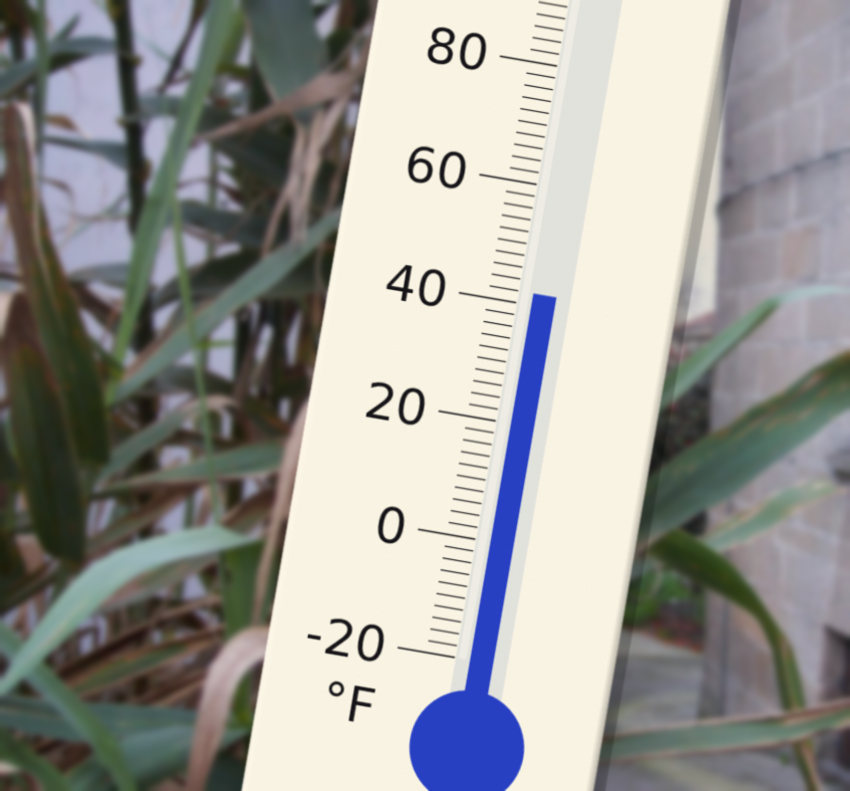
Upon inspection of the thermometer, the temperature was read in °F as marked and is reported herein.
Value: 42 °F
